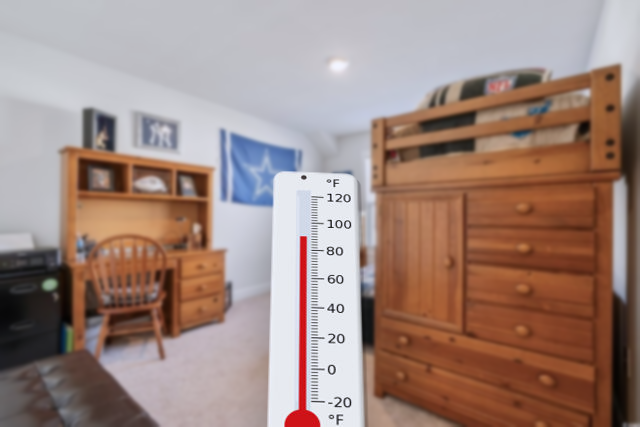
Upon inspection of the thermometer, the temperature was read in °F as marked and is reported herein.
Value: 90 °F
